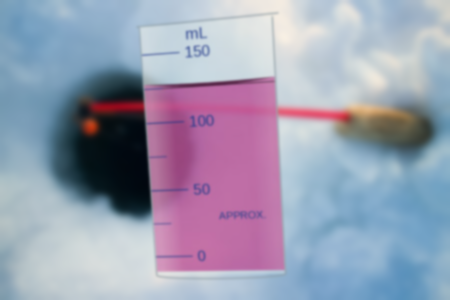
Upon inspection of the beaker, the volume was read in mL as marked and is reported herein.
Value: 125 mL
